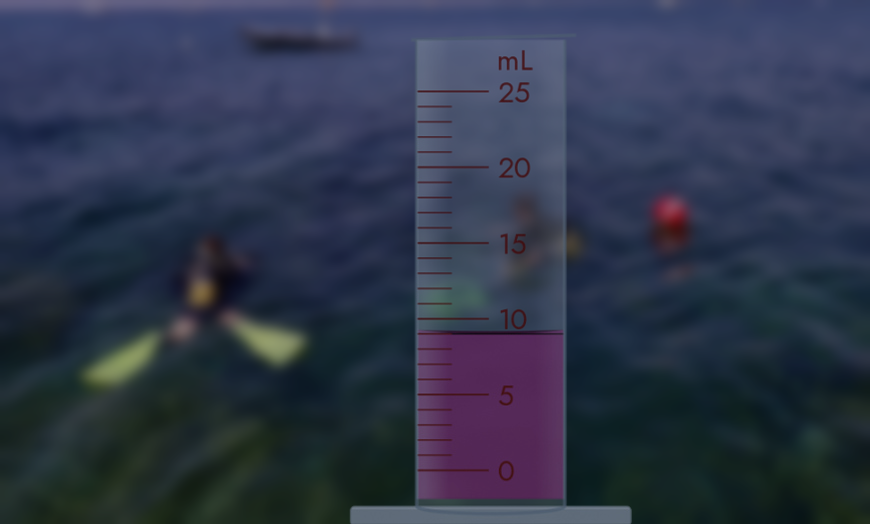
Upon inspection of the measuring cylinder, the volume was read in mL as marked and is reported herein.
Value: 9 mL
